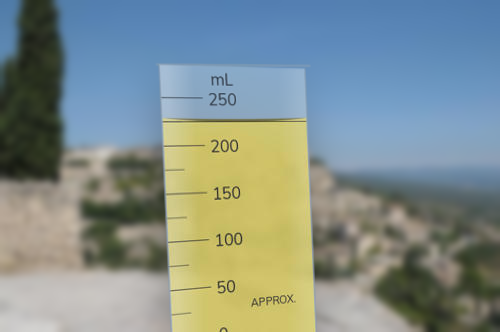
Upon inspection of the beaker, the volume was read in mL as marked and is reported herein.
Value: 225 mL
